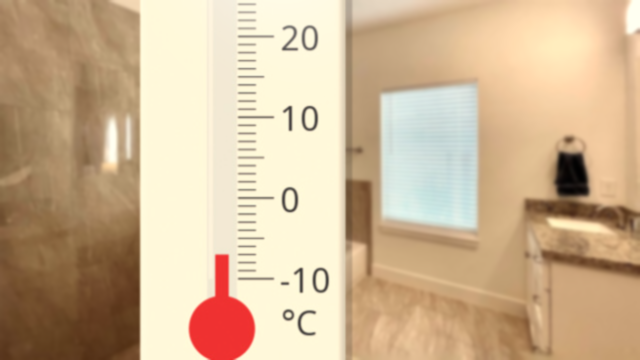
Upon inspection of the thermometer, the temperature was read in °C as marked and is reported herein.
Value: -7 °C
